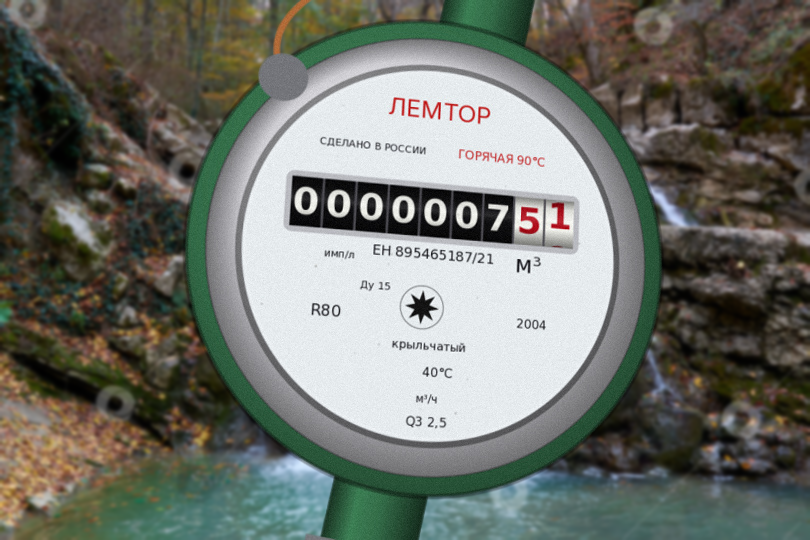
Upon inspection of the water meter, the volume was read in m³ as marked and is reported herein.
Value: 7.51 m³
